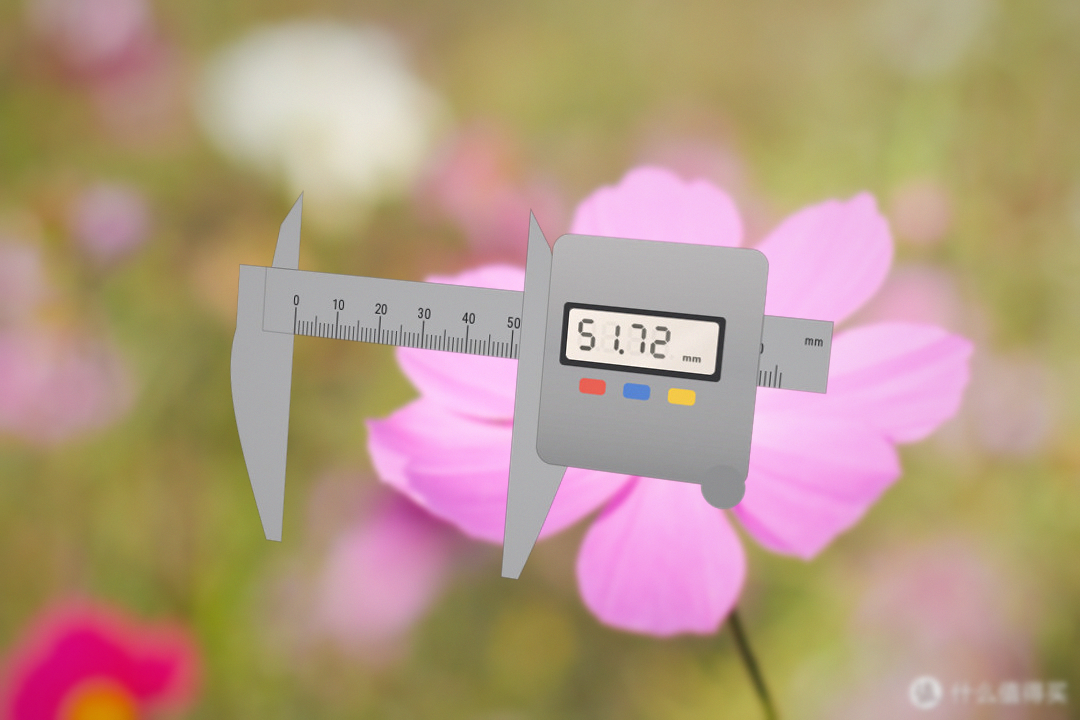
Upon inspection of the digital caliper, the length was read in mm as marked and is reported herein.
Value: 51.72 mm
